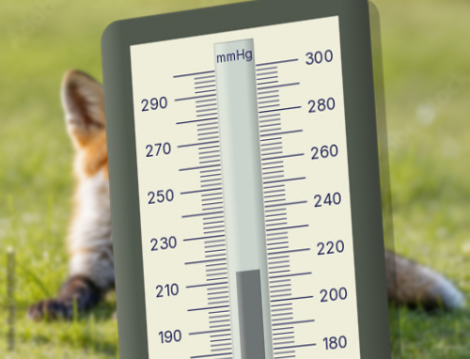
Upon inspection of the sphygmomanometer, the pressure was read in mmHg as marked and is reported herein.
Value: 214 mmHg
